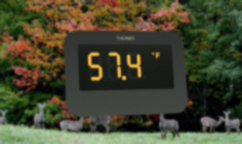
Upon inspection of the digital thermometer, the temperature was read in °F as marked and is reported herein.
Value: 57.4 °F
